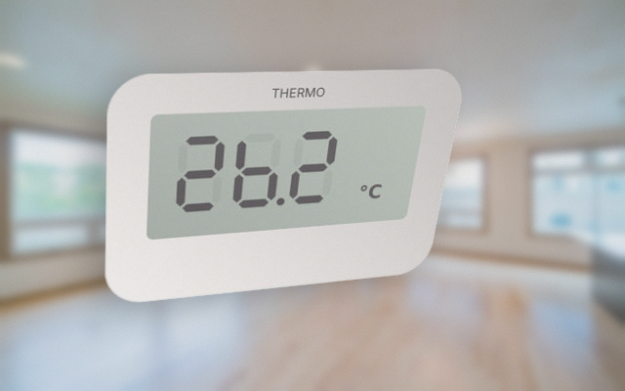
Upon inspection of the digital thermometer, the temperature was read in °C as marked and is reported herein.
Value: 26.2 °C
